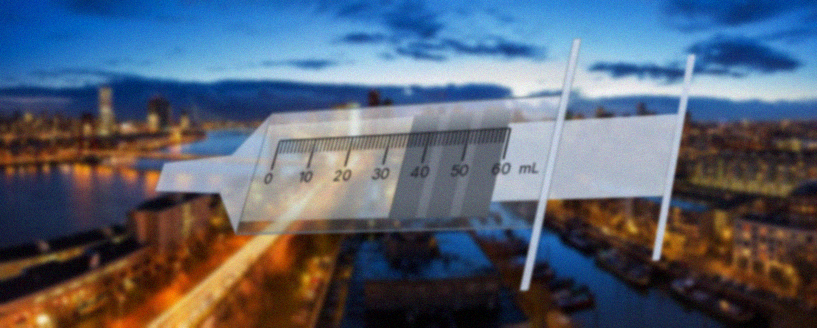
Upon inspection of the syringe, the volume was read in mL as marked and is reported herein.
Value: 35 mL
